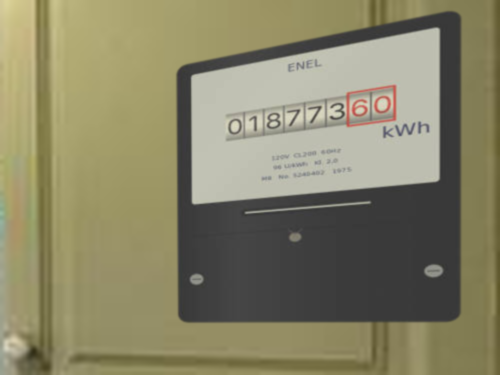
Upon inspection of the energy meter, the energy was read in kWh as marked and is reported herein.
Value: 18773.60 kWh
